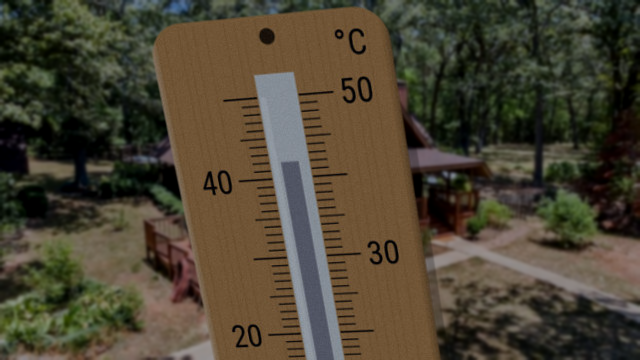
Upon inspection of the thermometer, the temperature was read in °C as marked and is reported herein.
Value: 42 °C
